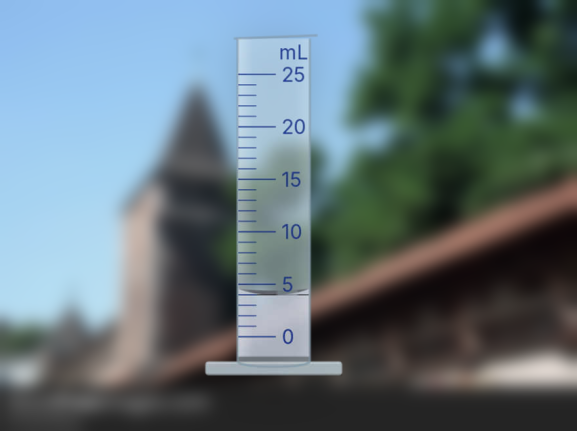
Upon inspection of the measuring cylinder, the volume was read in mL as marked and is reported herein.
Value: 4 mL
